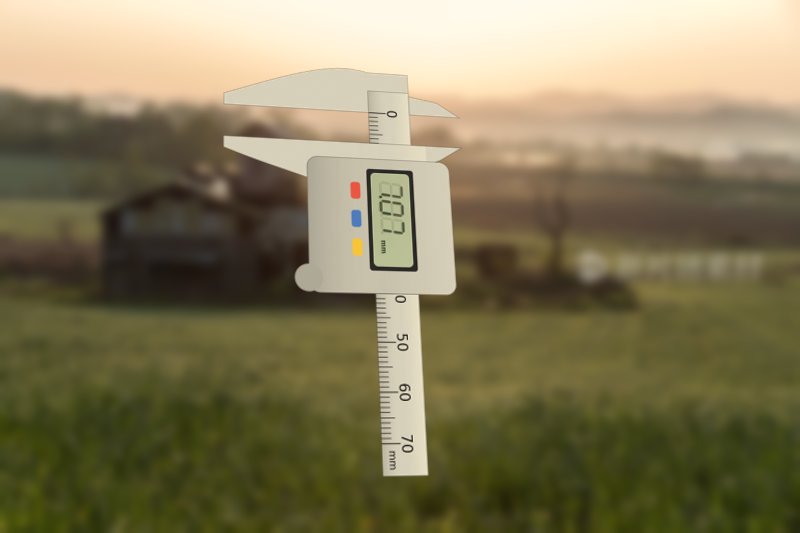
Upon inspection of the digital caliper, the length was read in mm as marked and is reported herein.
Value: 7.07 mm
